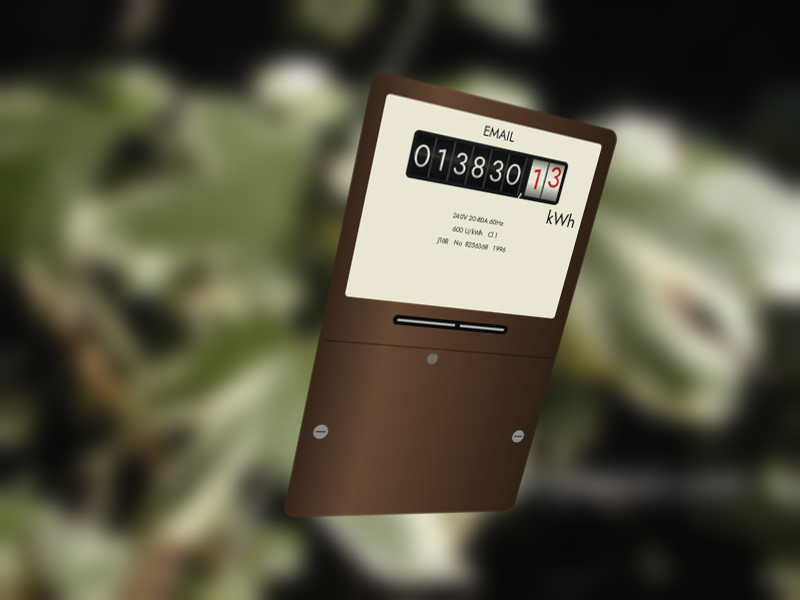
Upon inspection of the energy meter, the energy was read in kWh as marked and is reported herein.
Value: 13830.13 kWh
